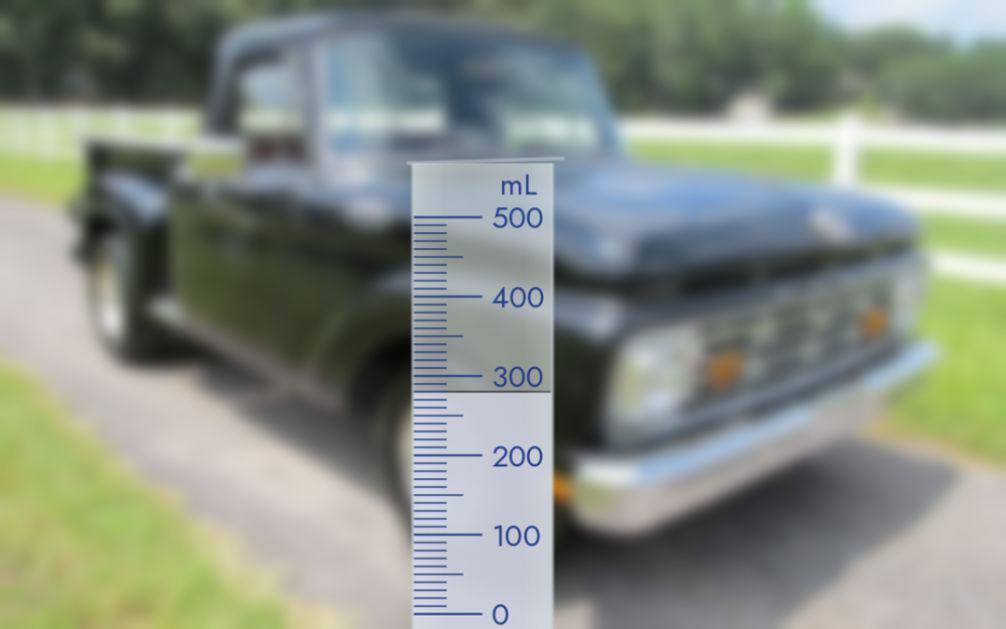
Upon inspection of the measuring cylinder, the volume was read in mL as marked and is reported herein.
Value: 280 mL
